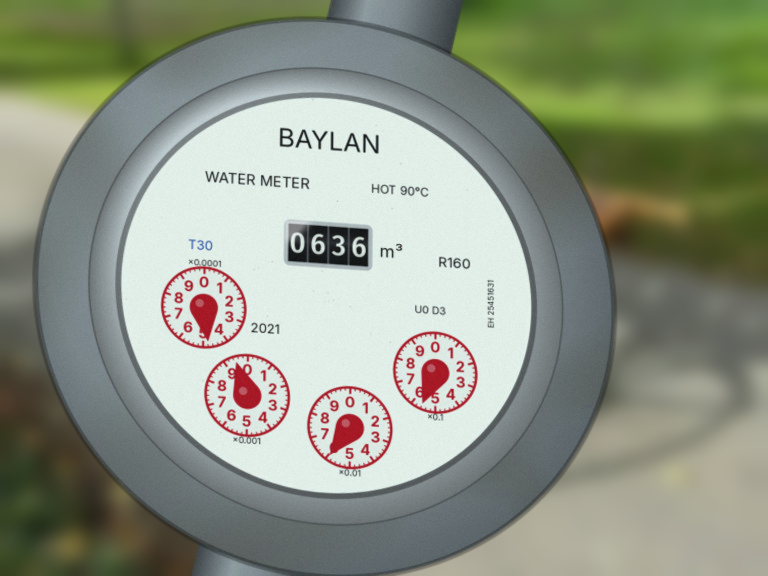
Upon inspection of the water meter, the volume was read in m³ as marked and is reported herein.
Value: 636.5594 m³
